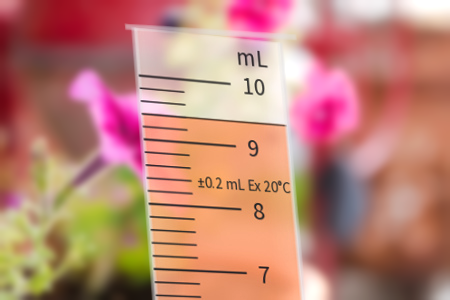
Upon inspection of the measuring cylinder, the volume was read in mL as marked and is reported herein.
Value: 9.4 mL
